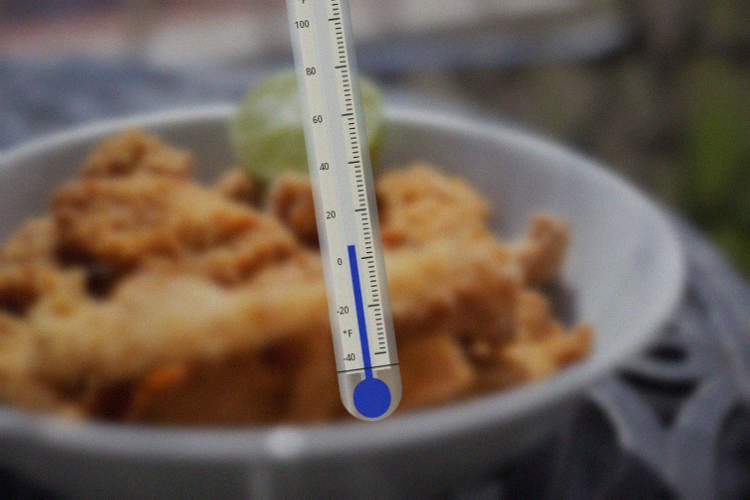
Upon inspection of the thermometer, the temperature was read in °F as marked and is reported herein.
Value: 6 °F
